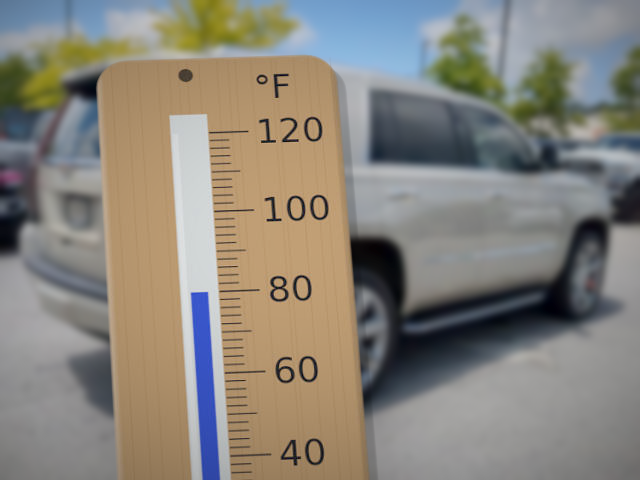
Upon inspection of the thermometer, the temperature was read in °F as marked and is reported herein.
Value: 80 °F
